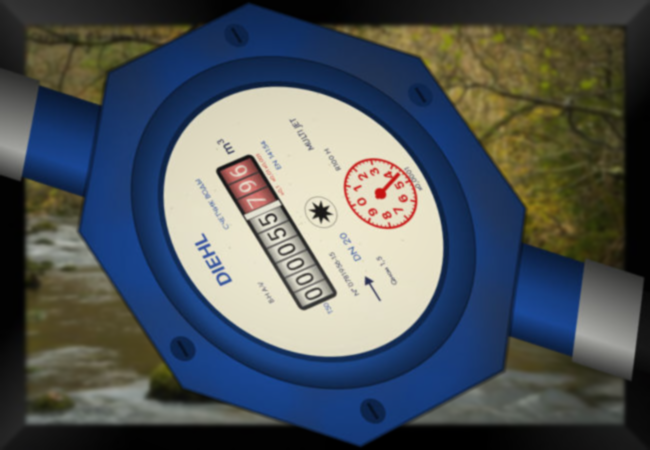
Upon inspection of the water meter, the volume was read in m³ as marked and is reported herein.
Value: 55.7964 m³
